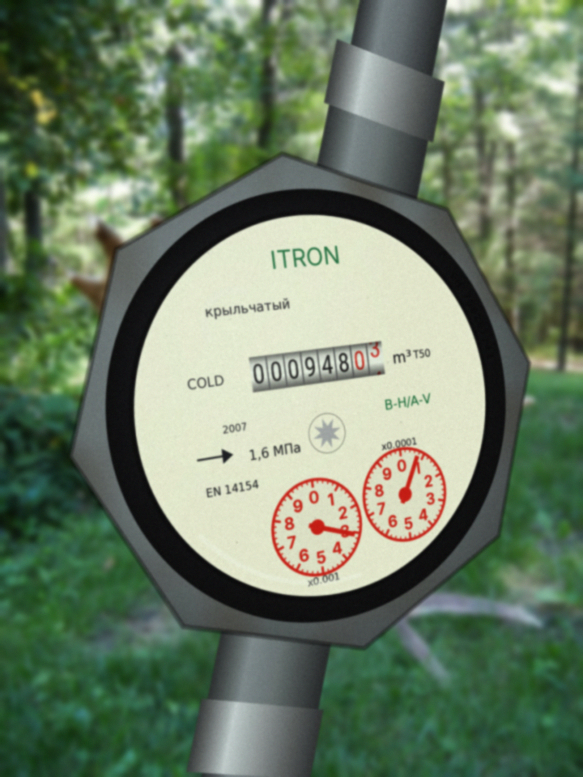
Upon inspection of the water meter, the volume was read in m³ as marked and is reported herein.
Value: 948.0330 m³
